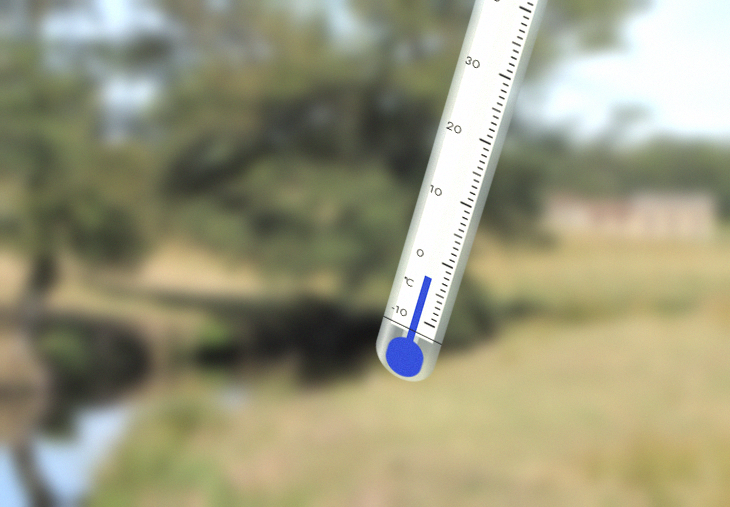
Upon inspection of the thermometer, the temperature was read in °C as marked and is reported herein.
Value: -3 °C
